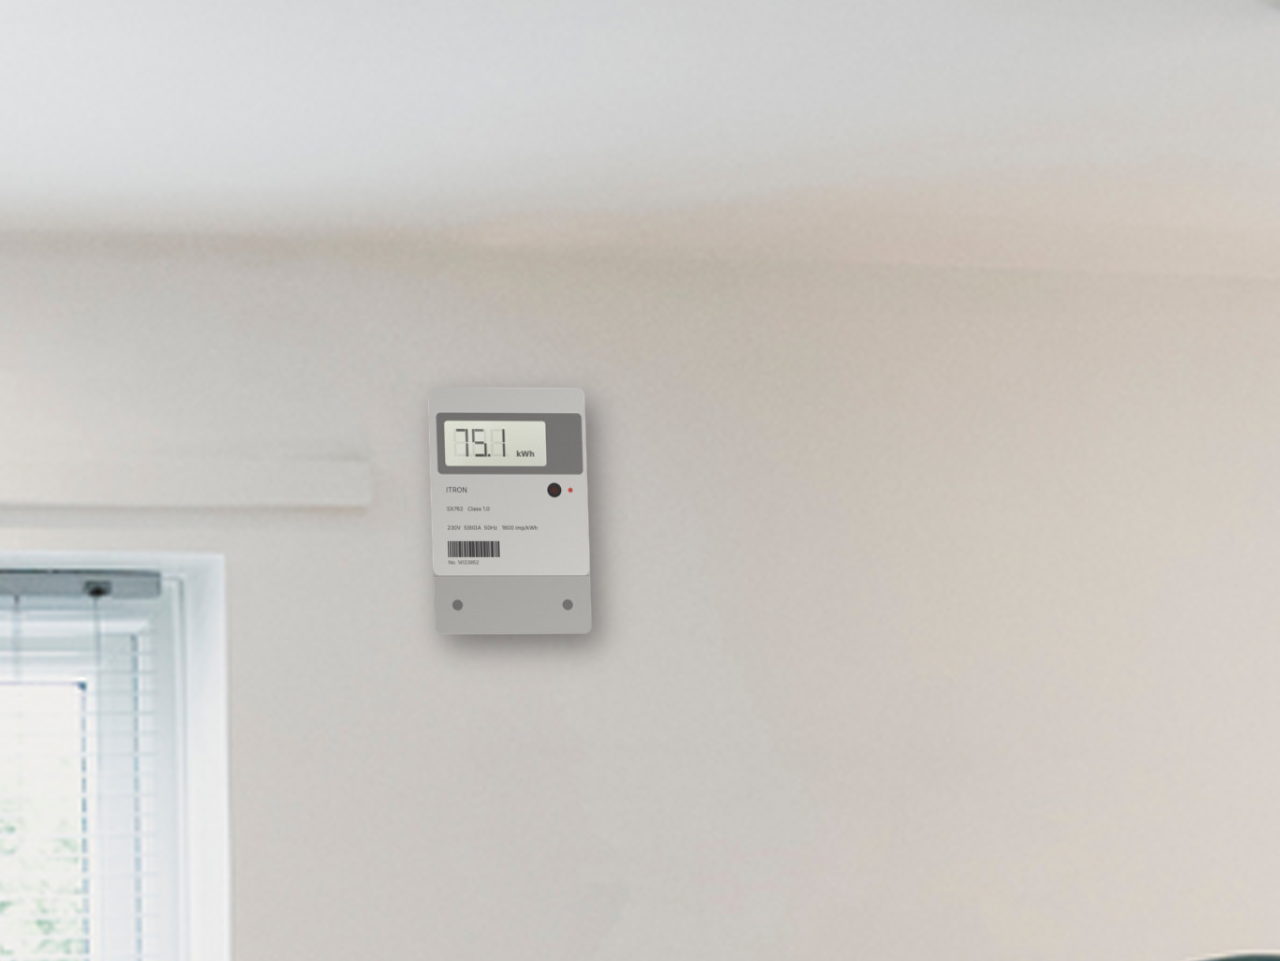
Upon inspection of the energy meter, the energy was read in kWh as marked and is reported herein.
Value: 75.1 kWh
